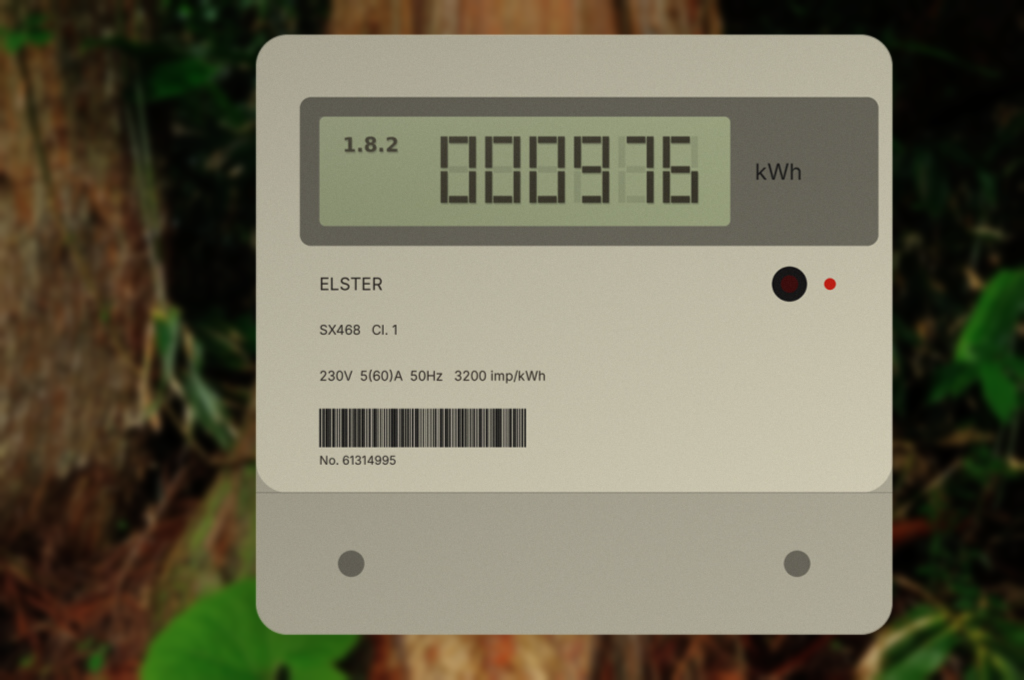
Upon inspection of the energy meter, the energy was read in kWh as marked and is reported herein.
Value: 976 kWh
